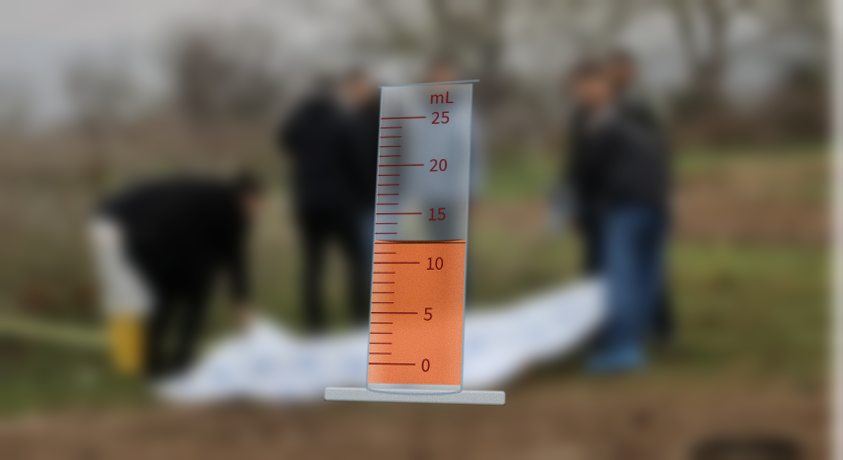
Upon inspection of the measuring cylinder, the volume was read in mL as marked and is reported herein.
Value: 12 mL
